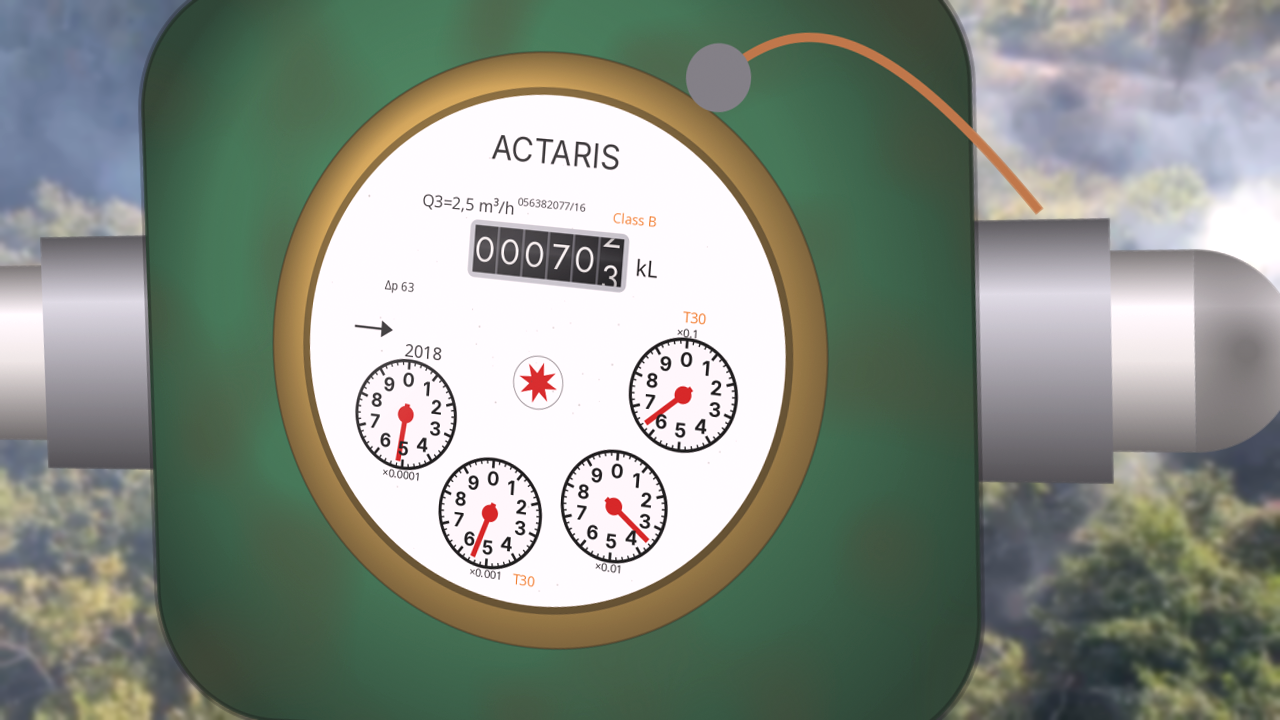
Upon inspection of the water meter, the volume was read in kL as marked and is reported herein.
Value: 702.6355 kL
